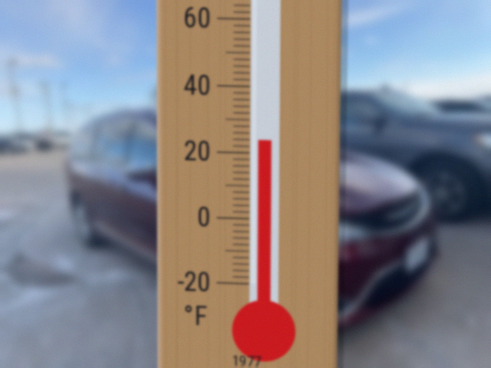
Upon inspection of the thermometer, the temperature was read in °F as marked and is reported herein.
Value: 24 °F
